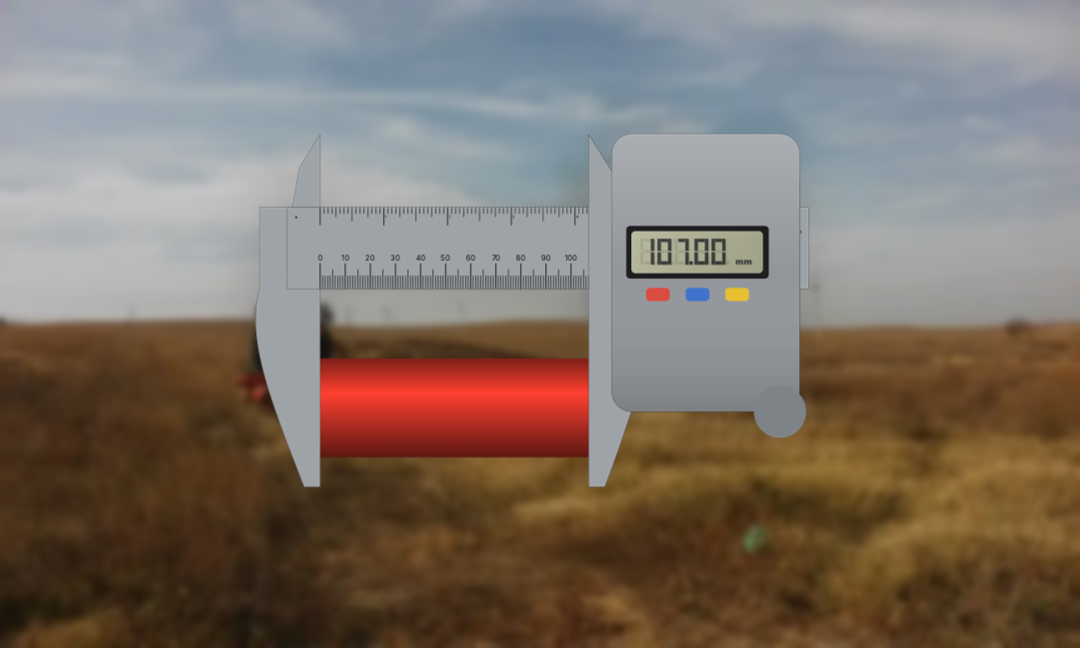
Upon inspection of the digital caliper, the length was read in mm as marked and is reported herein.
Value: 107.00 mm
